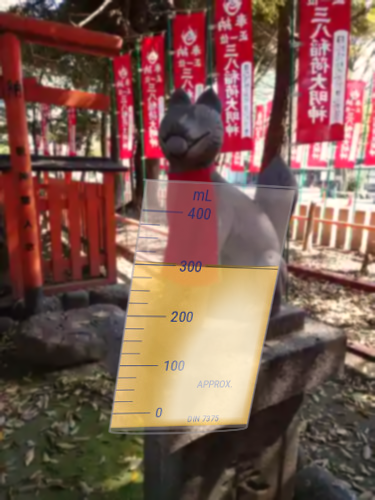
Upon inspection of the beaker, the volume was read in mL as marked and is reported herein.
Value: 300 mL
